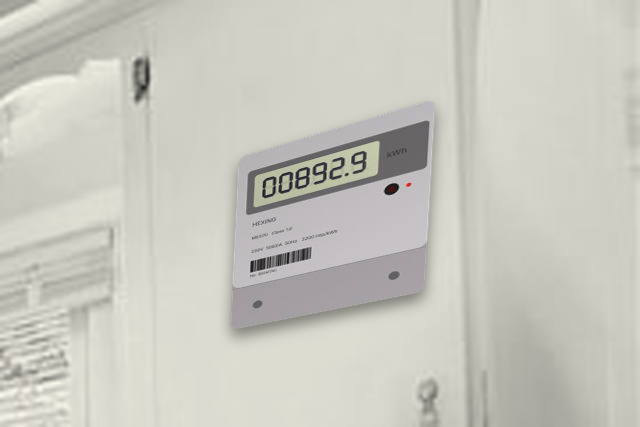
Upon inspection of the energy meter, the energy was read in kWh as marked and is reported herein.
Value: 892.9 kWh
